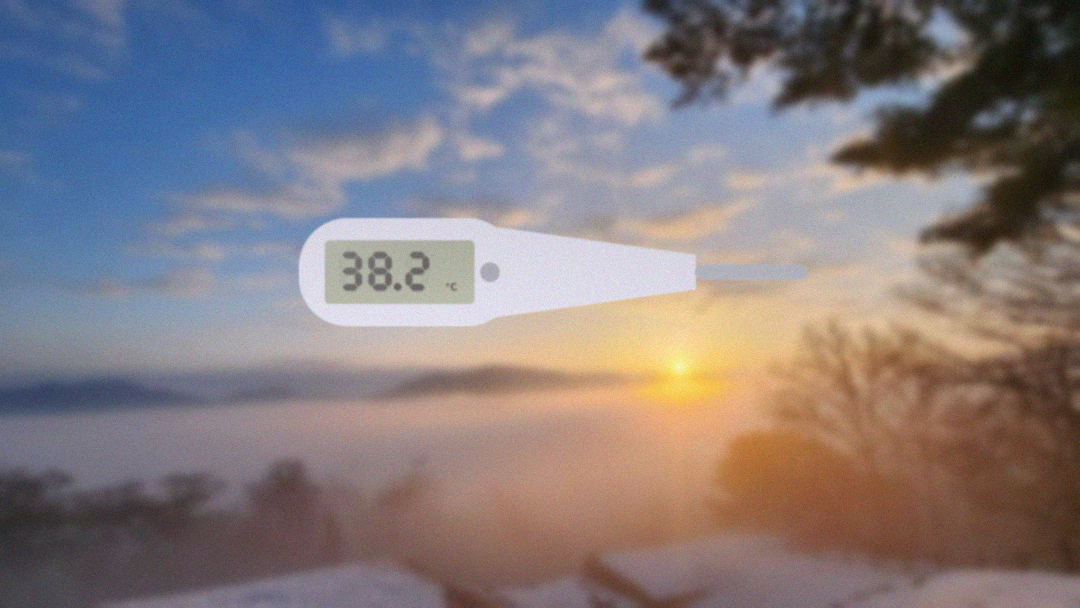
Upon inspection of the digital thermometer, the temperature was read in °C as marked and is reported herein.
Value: 38.2 °C
